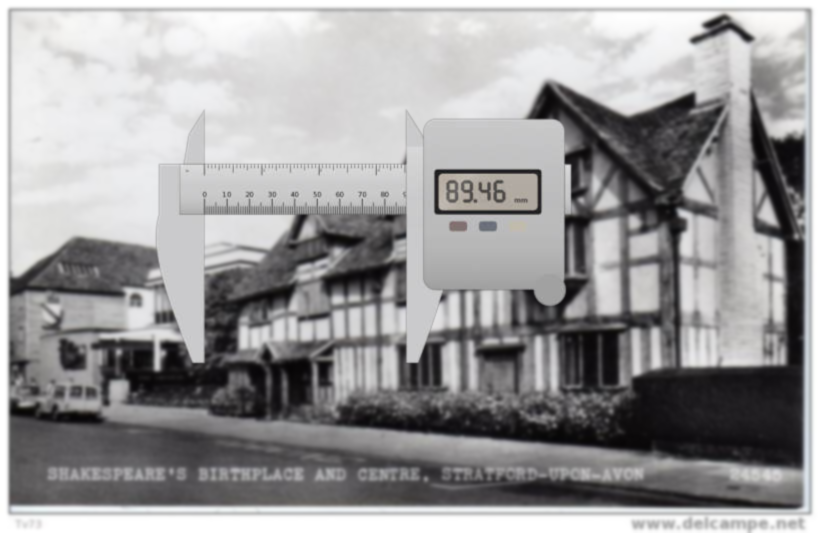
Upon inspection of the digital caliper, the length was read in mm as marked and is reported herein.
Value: 89.46 mm
